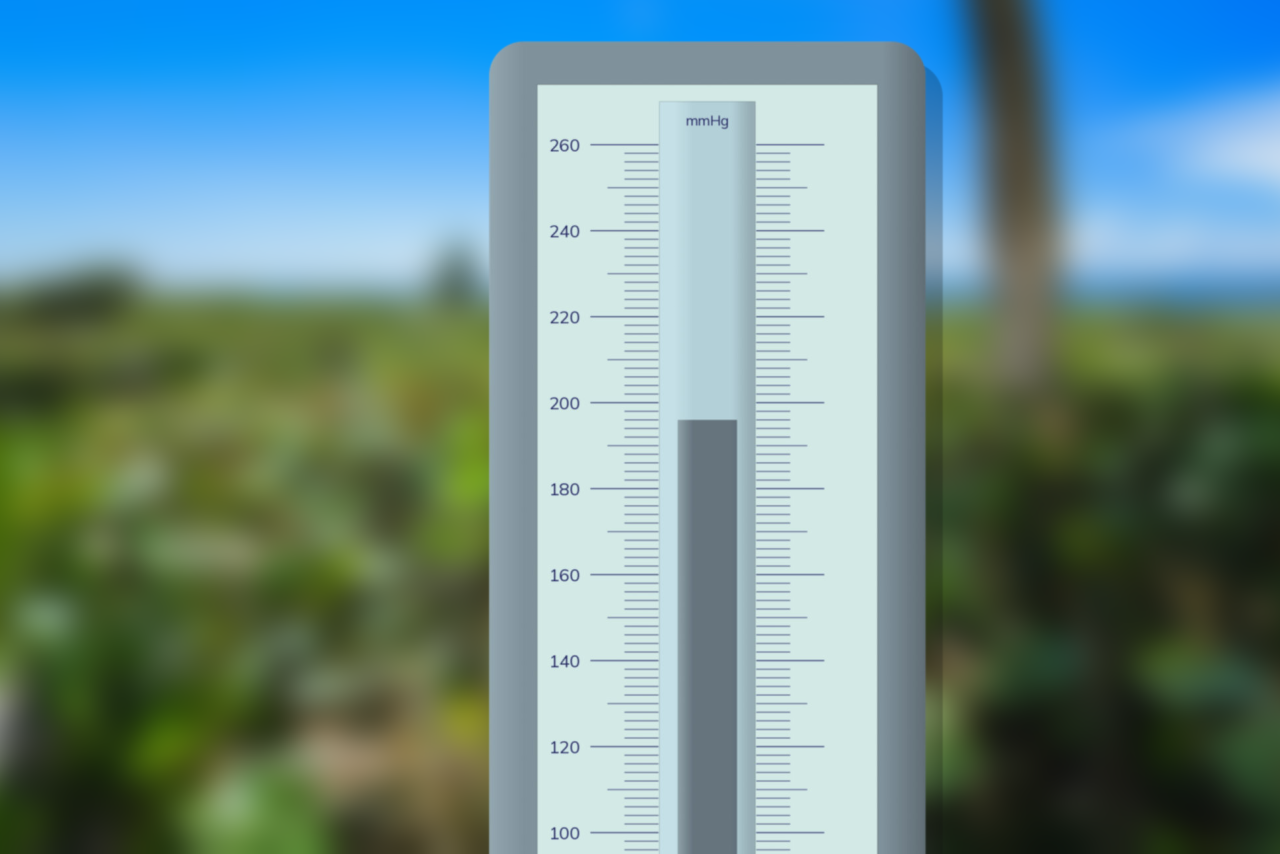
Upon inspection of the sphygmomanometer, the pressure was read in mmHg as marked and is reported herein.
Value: 196 mmHg
